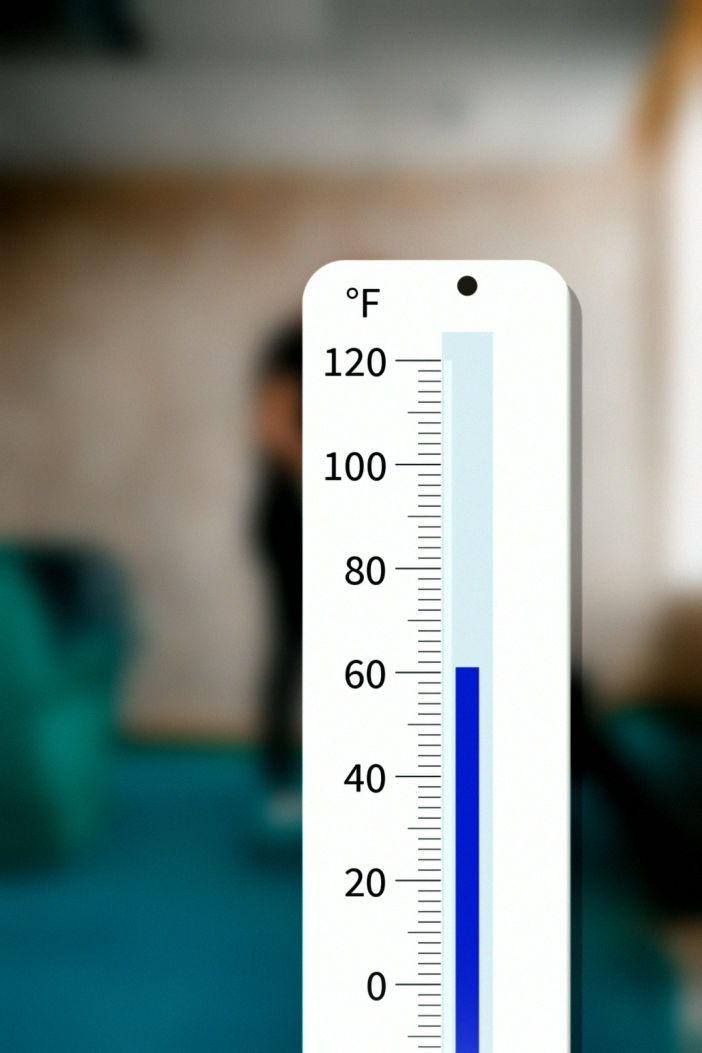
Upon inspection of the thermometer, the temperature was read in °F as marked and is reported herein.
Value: 61 °F
